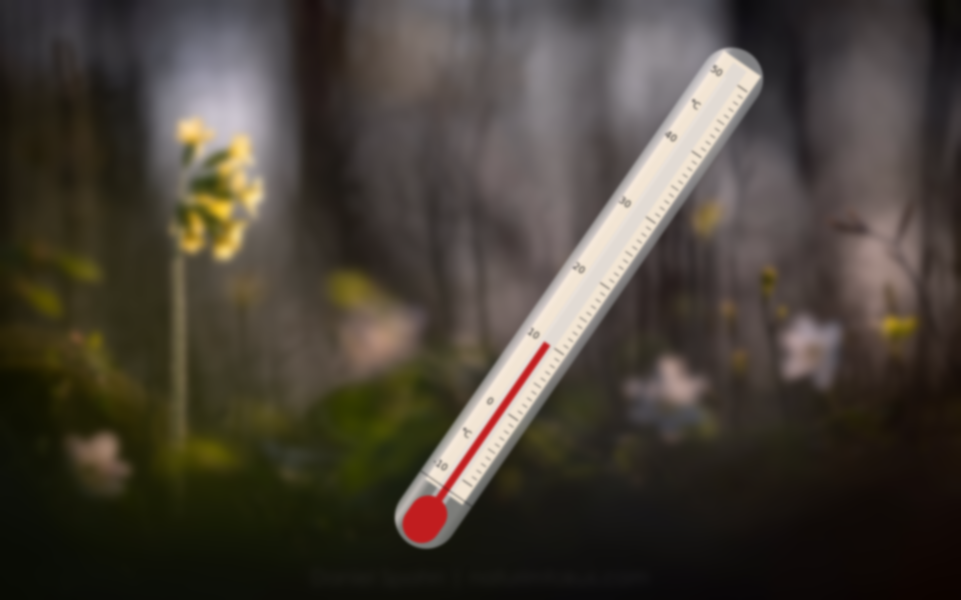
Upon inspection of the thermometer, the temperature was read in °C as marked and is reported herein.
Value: 10 °C
